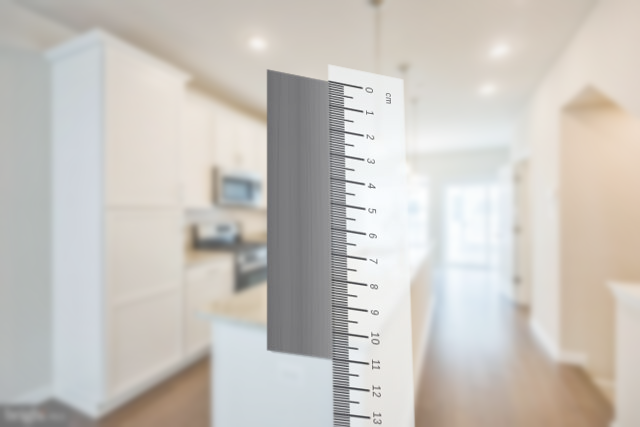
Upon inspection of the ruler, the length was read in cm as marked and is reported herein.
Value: 11 cm
